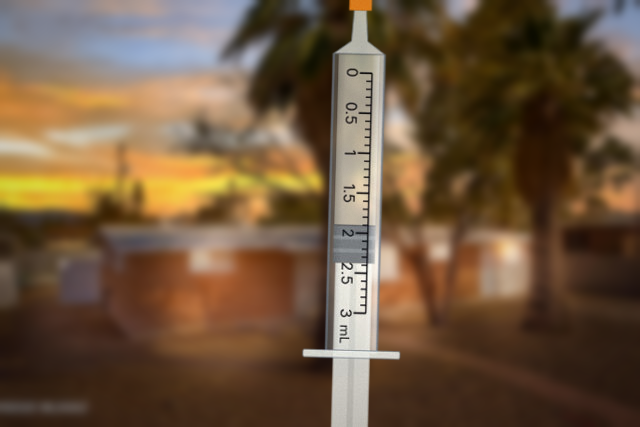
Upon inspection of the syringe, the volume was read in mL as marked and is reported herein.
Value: 1.9 mL
